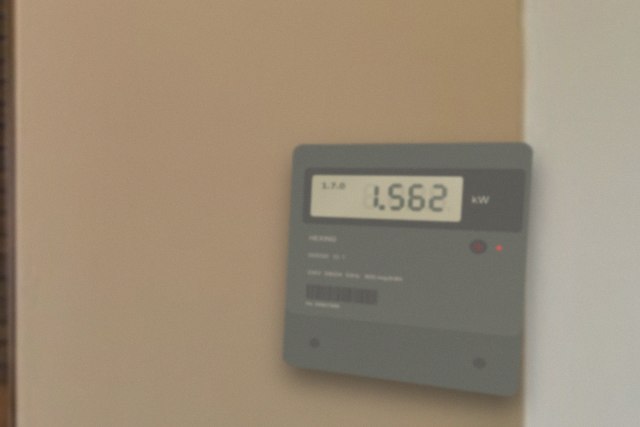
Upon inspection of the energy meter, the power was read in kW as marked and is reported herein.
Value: 1.562 kW
